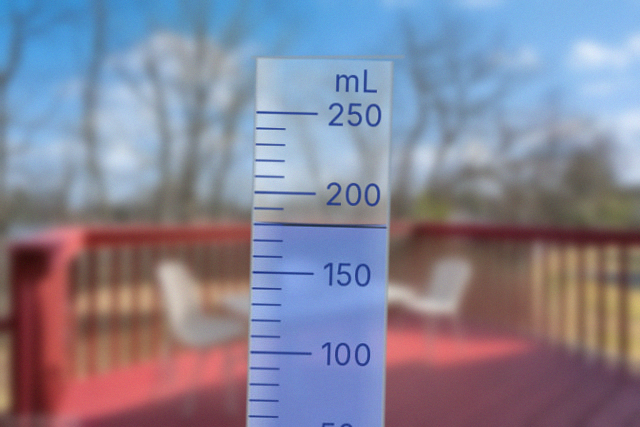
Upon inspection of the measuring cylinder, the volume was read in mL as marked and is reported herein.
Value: 180 mL
